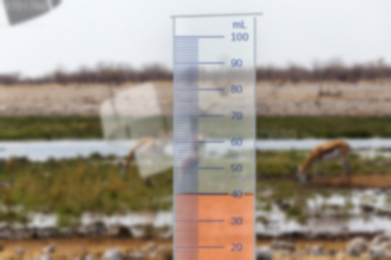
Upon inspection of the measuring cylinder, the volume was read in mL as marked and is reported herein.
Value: 40 mL
